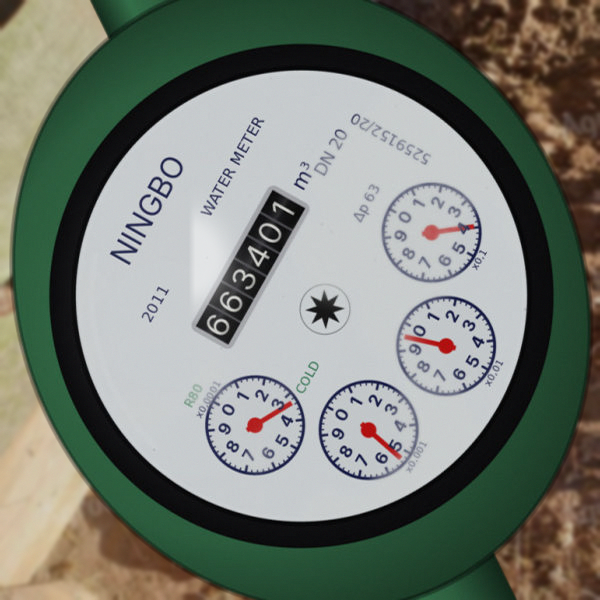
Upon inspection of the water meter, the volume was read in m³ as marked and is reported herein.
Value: 663401.3953 m³
